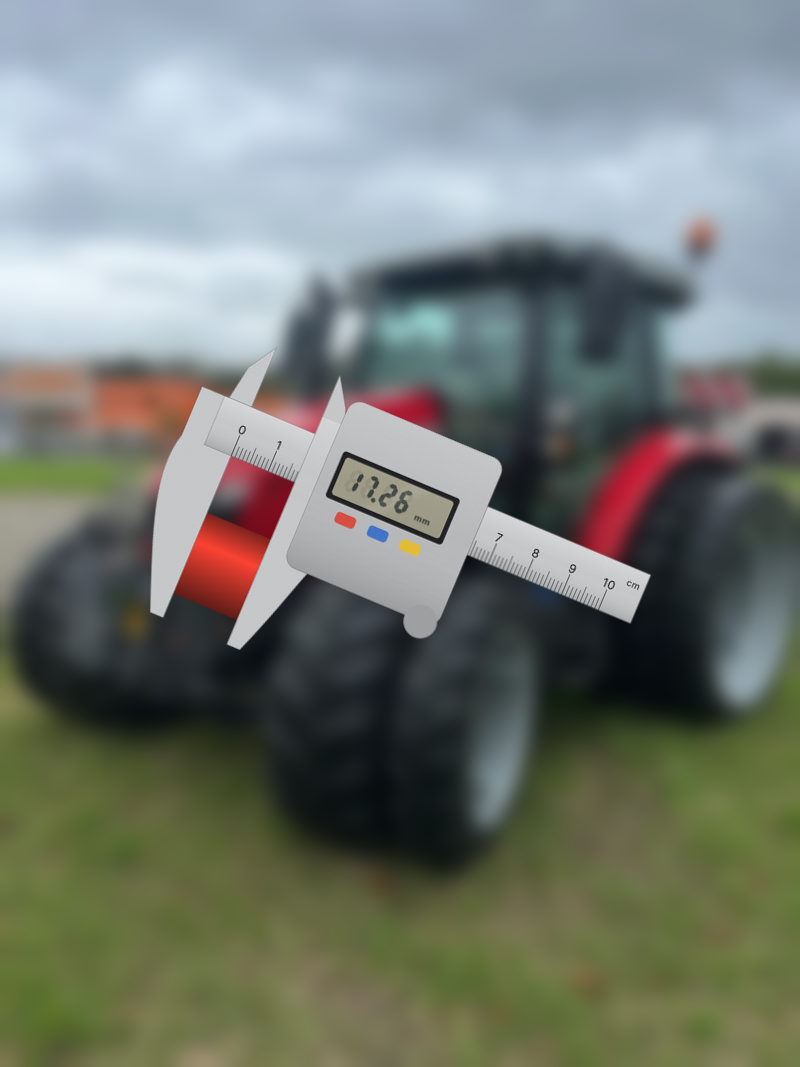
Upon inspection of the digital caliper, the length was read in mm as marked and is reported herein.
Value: 17.26 mm
